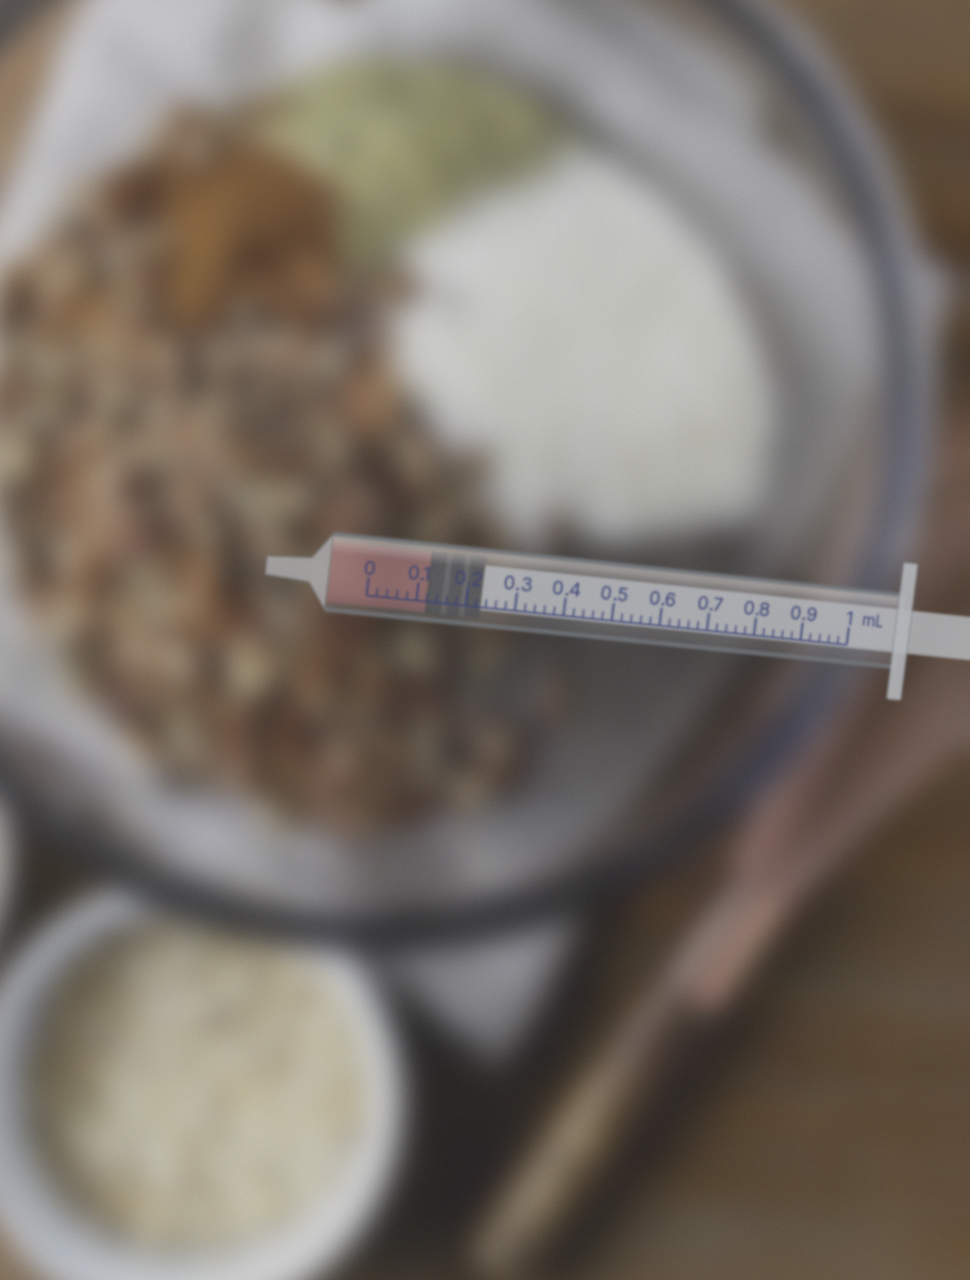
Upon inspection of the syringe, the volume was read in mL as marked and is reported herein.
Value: 0.12 mL
